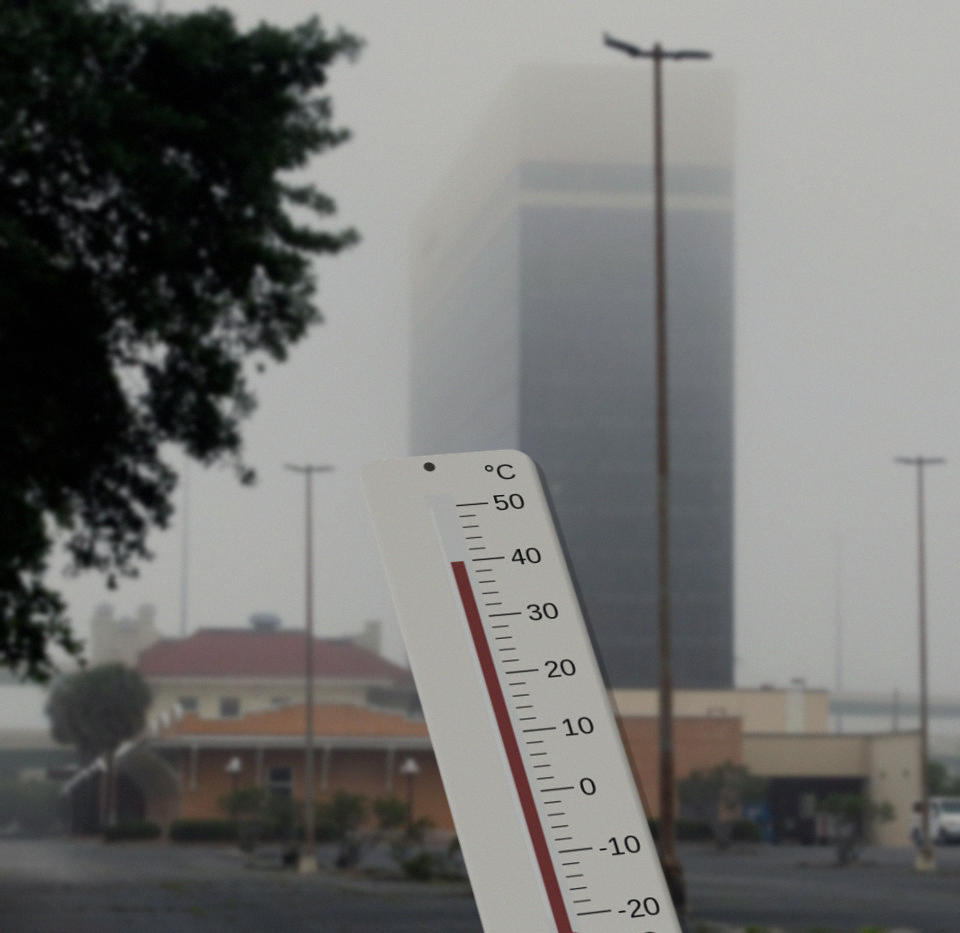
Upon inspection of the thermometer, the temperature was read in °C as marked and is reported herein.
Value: 40 °C
